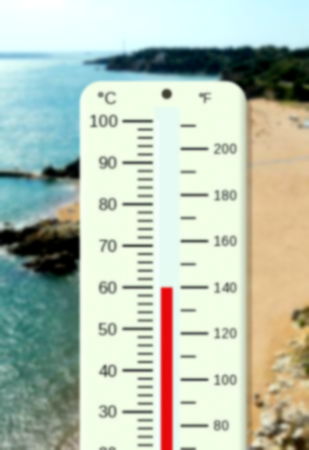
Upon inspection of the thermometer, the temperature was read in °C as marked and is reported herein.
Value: 60 °C
